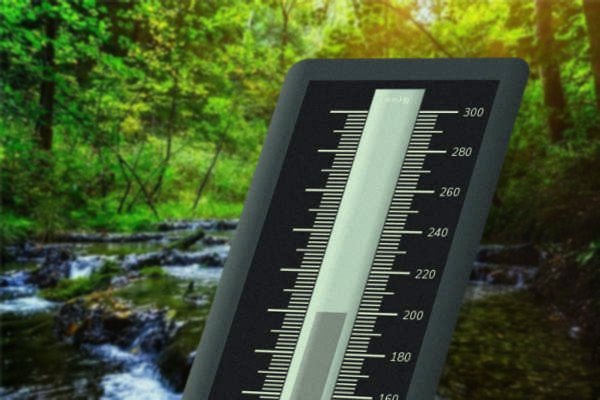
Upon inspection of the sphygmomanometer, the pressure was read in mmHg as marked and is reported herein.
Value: 200 mmHg
